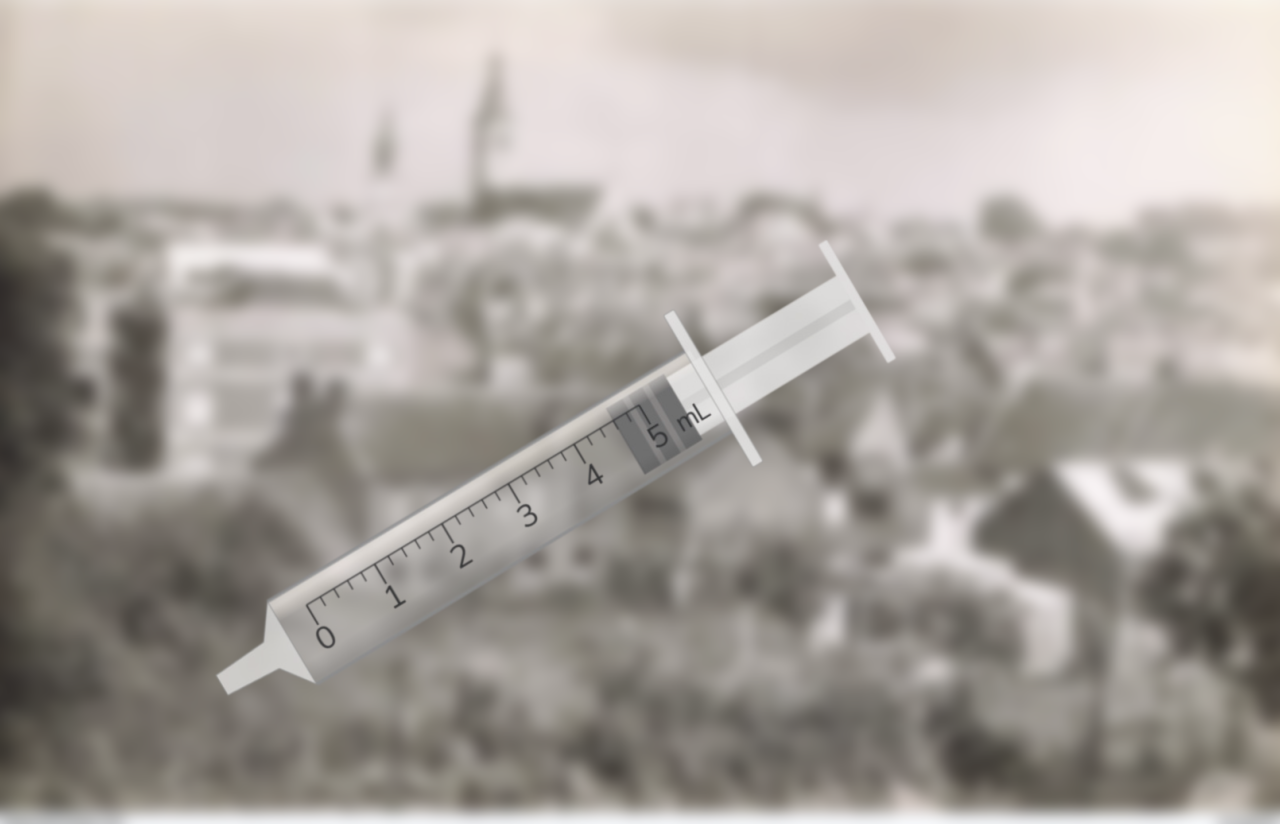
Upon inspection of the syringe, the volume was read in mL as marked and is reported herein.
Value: 4.6 mL
